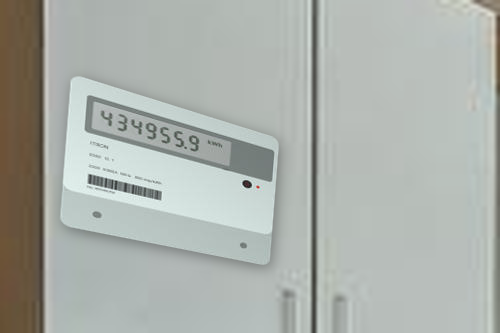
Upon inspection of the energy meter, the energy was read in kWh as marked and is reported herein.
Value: 434955.9 kWh
